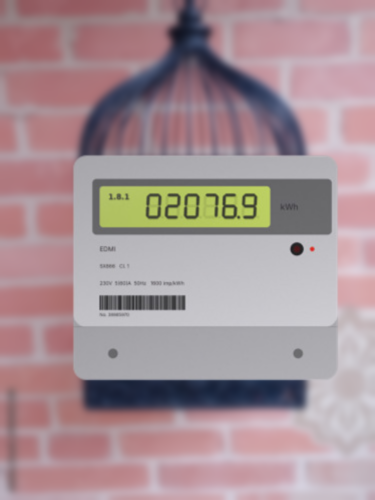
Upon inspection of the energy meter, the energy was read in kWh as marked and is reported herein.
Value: 2076.9 kWh
